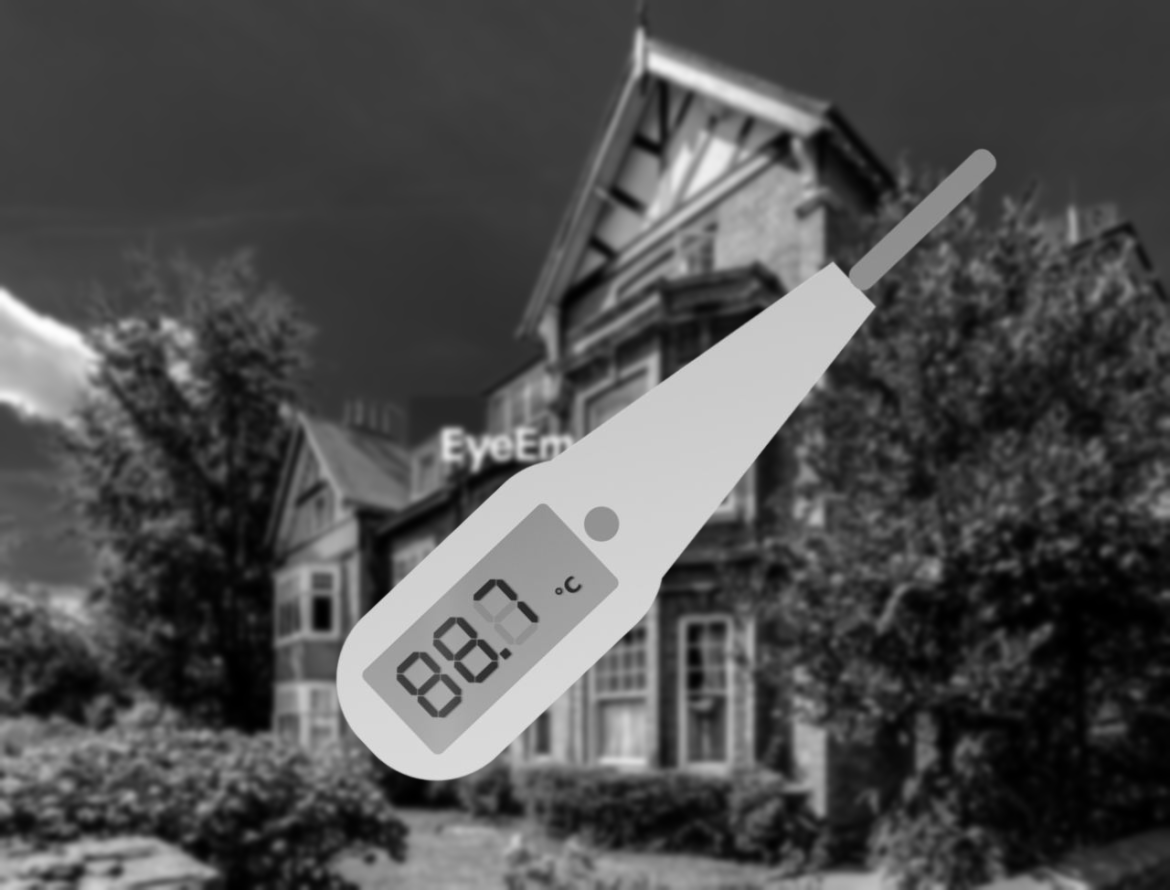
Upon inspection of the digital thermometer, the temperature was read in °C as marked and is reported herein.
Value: 88.7 °C
